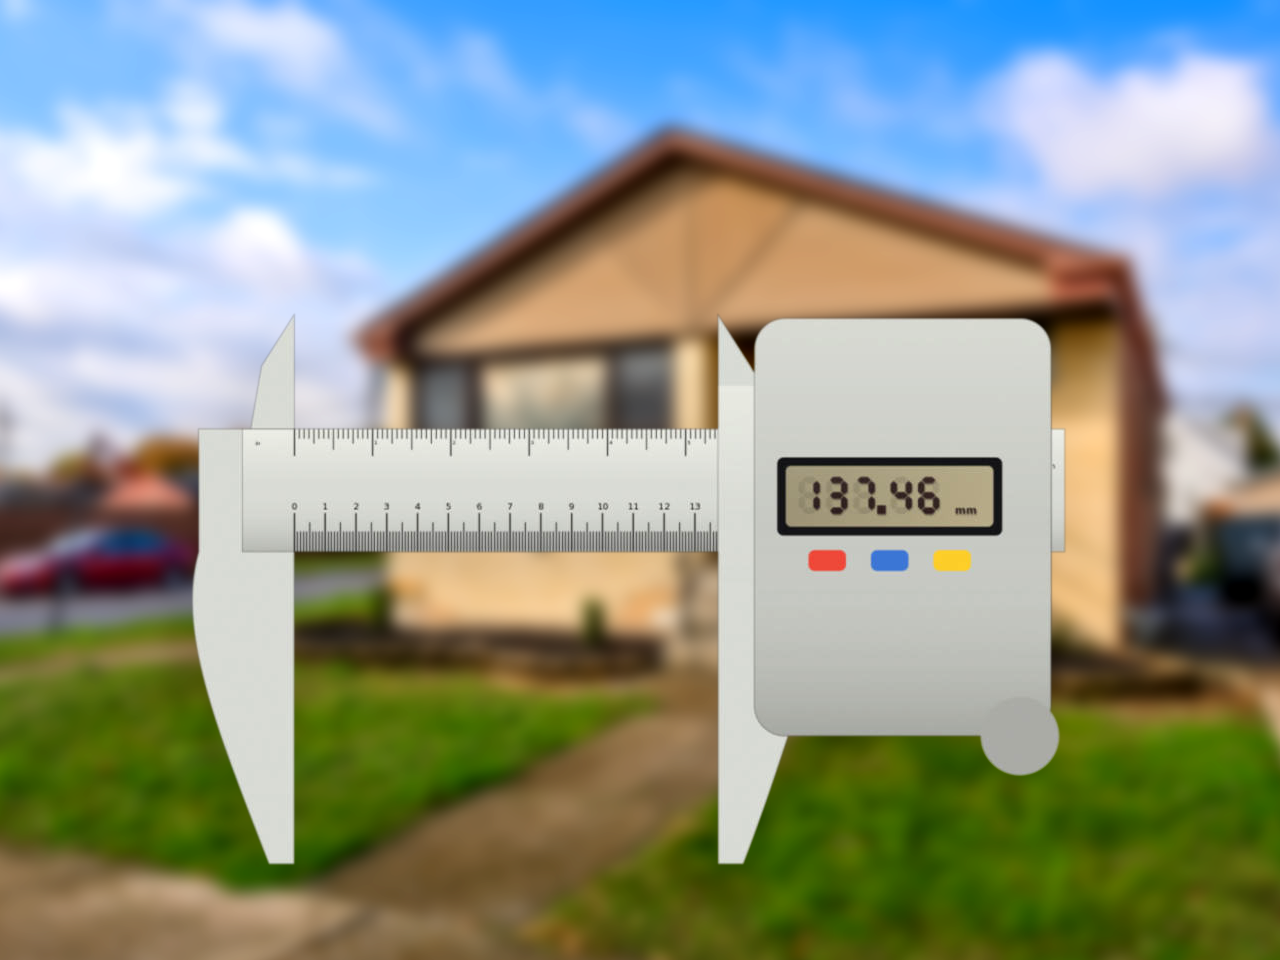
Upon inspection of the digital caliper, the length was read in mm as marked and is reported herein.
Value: 137.46 mm
